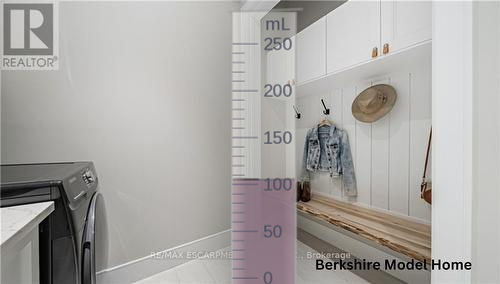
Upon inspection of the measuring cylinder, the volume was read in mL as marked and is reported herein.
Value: 105 mL
